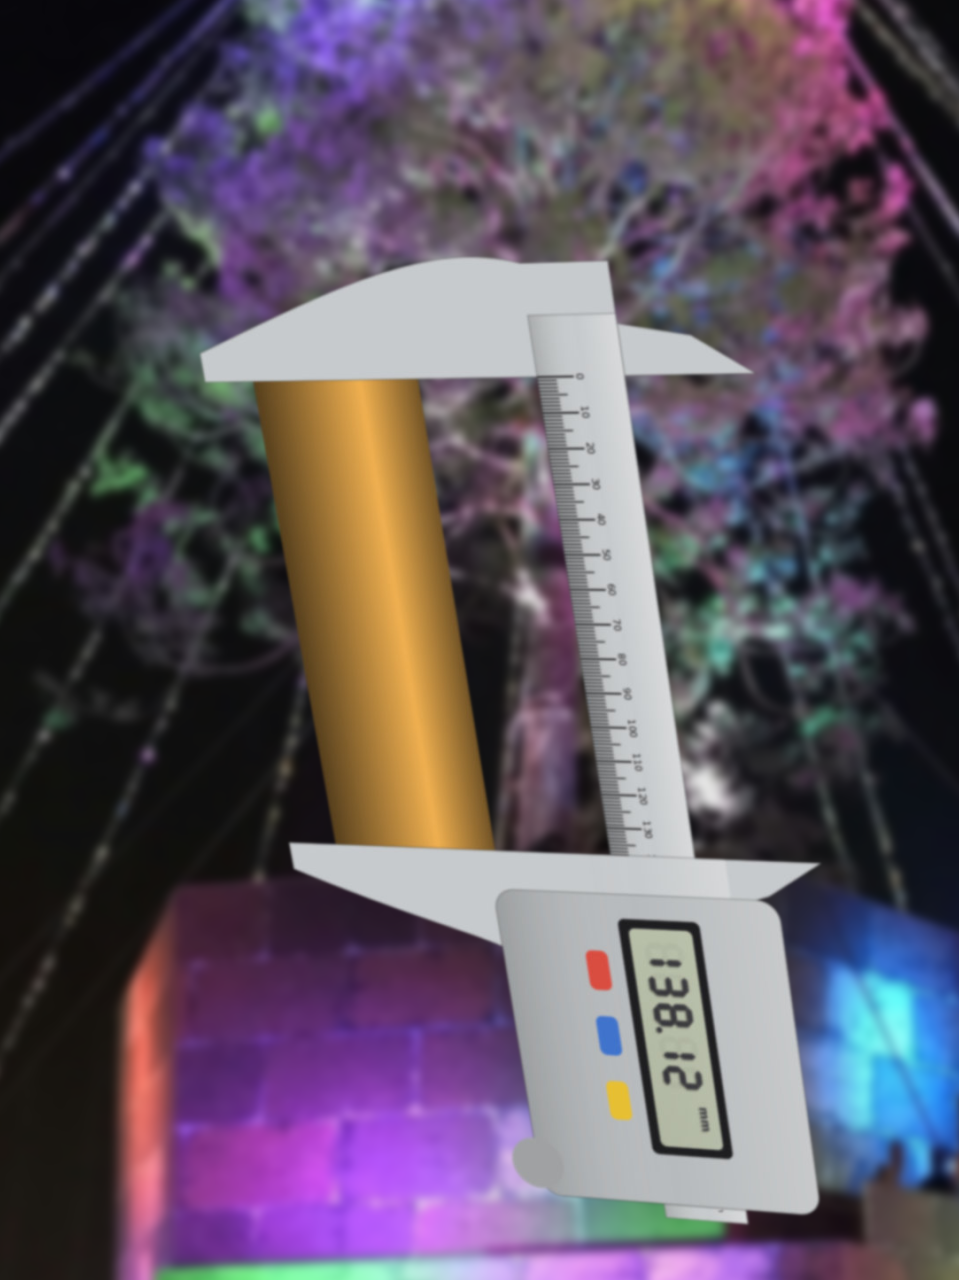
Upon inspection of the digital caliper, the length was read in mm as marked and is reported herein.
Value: 138.12 mm
